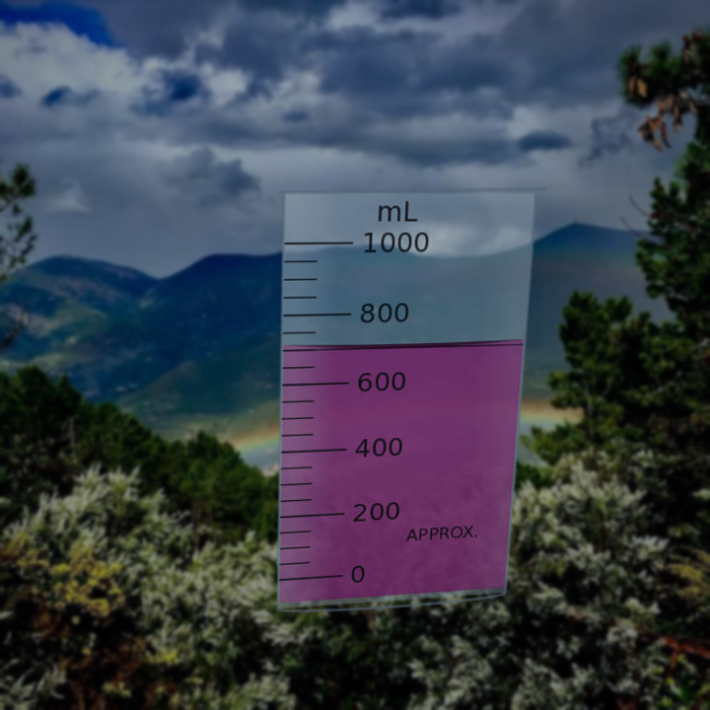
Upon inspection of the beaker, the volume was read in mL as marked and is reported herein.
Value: 700 mL
